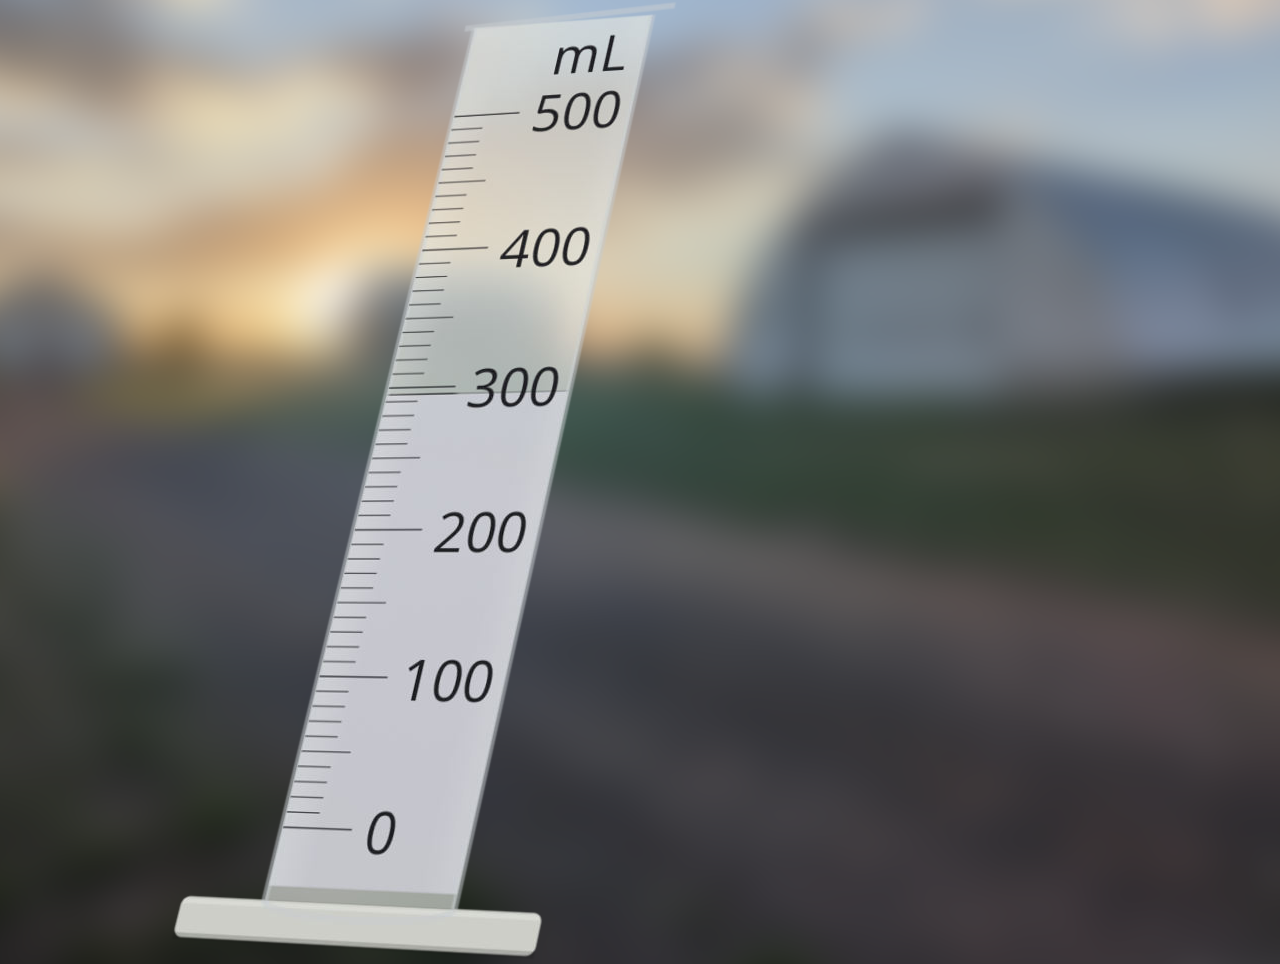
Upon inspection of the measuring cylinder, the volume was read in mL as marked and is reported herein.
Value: 295 mL
